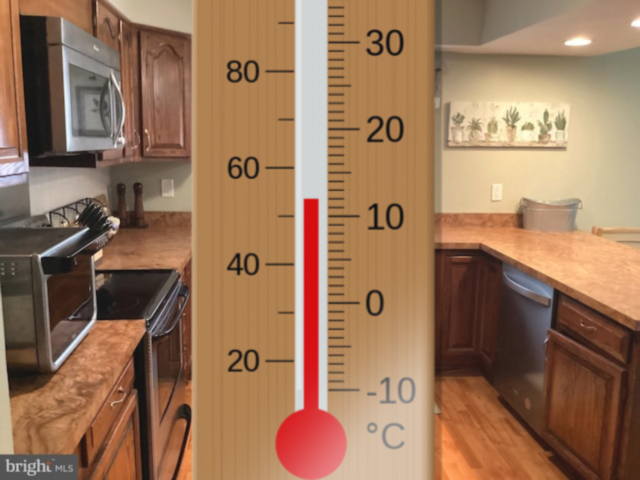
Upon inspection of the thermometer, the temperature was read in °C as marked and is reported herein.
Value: 12 °C
